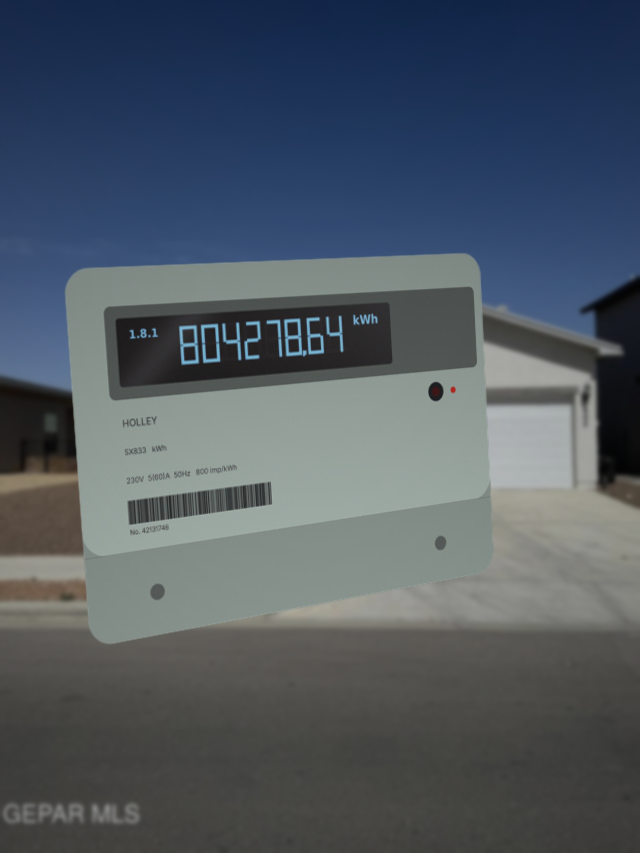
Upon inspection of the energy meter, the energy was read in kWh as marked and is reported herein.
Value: 804278.64 kWh
